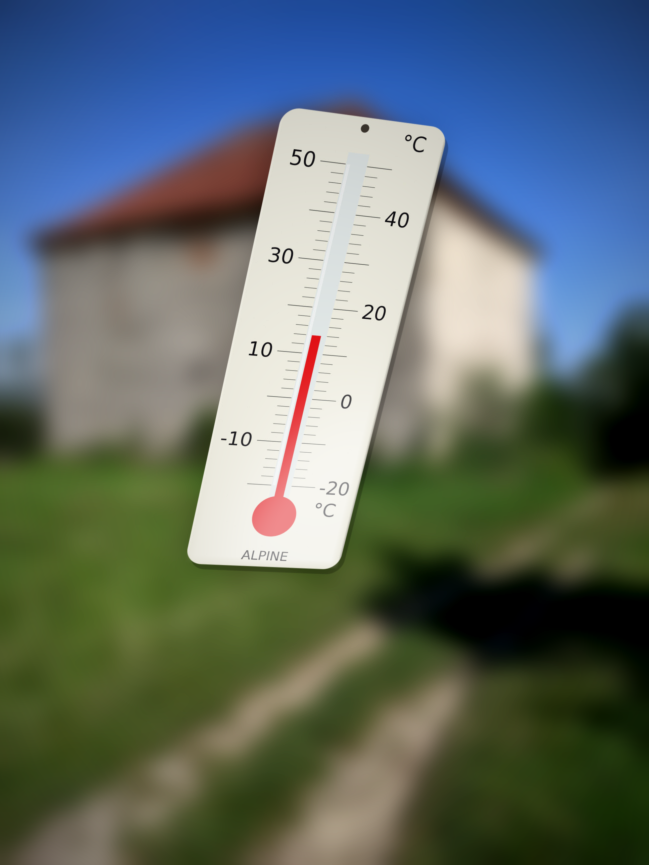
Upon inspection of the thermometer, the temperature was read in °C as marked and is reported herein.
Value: 14 °C
